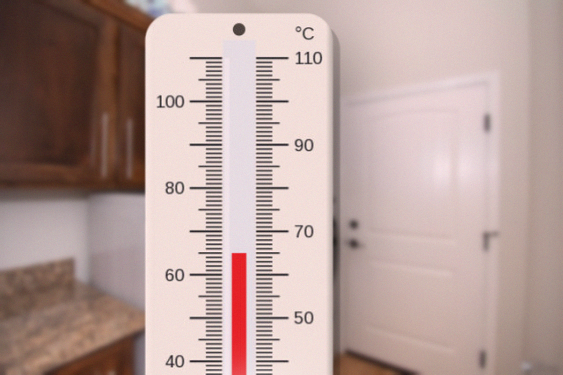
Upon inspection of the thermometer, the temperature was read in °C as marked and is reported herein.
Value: 65 °C
